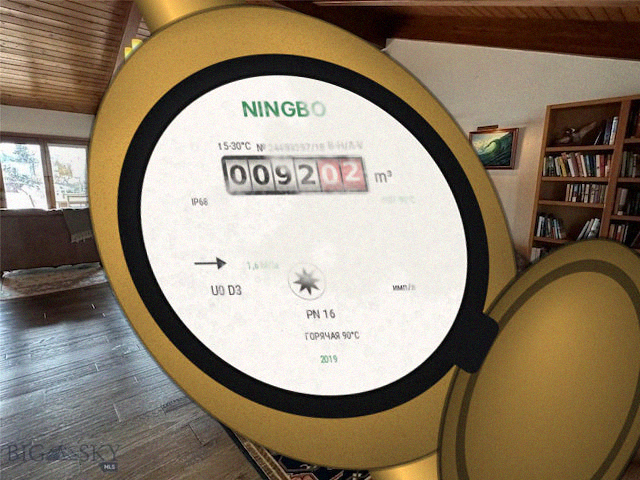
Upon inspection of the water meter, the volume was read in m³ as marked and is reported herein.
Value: 92.02 m³
